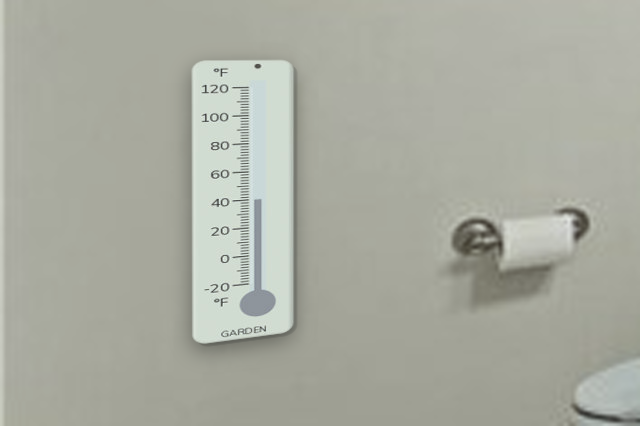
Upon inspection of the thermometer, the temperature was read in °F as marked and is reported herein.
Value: 40 °F
